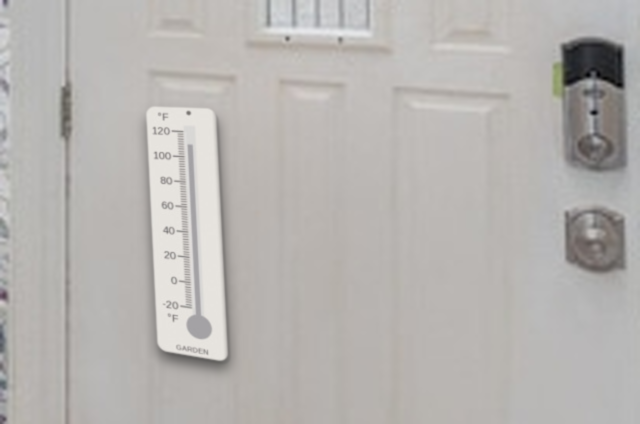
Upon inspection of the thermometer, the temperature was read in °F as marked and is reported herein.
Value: 110 °F
